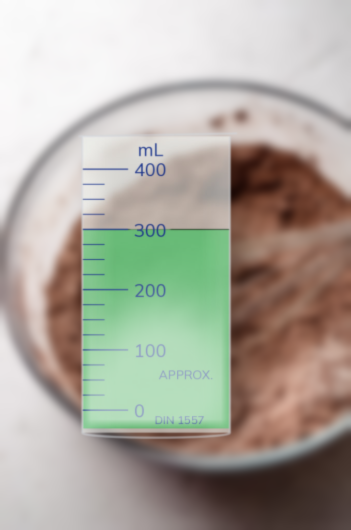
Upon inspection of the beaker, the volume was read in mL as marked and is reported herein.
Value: 300 mL
